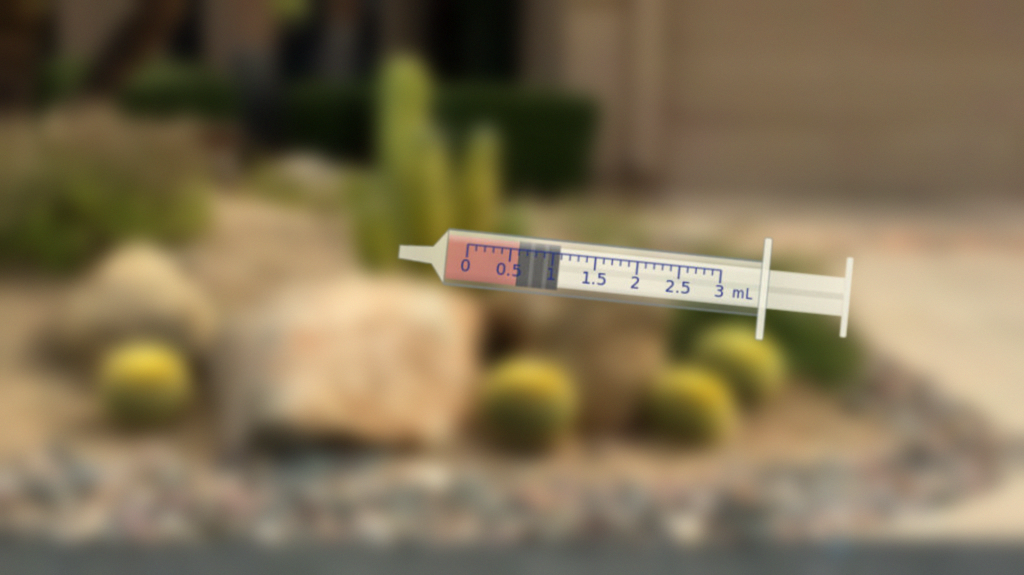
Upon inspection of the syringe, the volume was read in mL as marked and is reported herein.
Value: 0.6 mL
